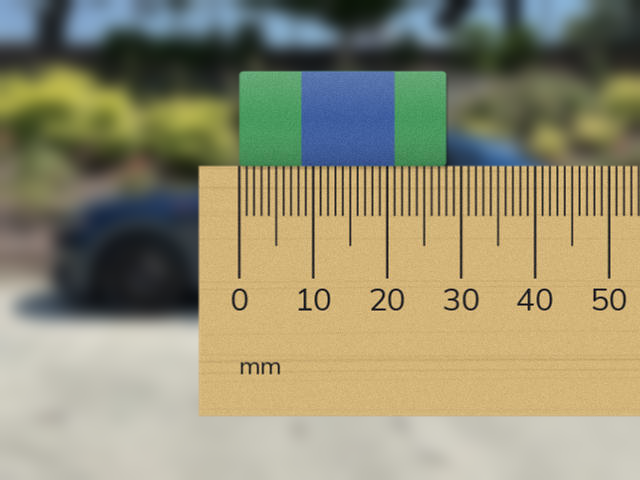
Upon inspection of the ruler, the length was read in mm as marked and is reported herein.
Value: 28 mm
